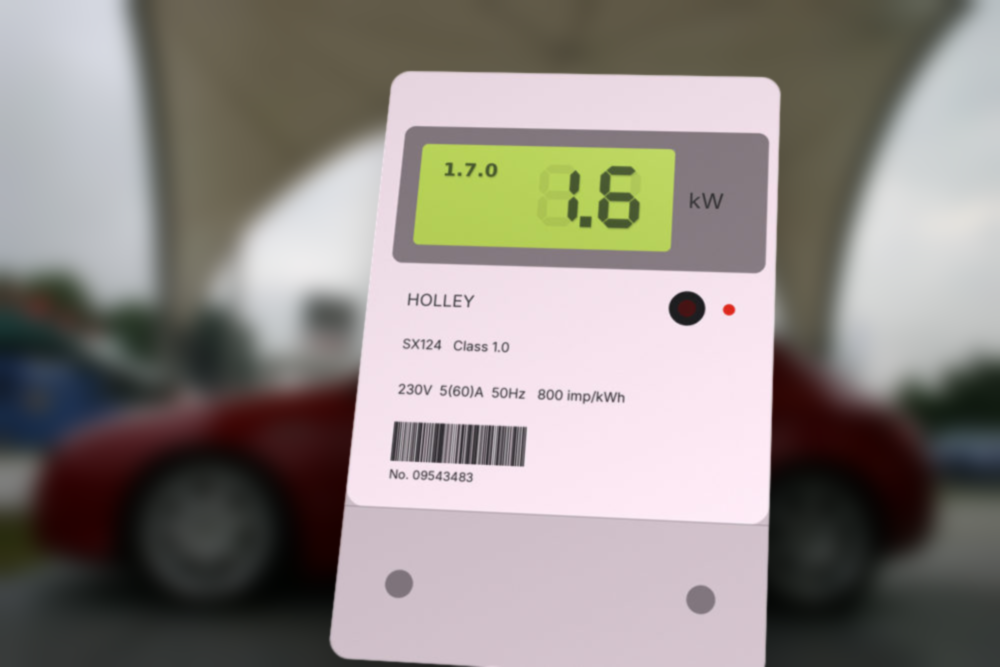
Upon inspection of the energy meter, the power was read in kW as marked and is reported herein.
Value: 1.6 kW
